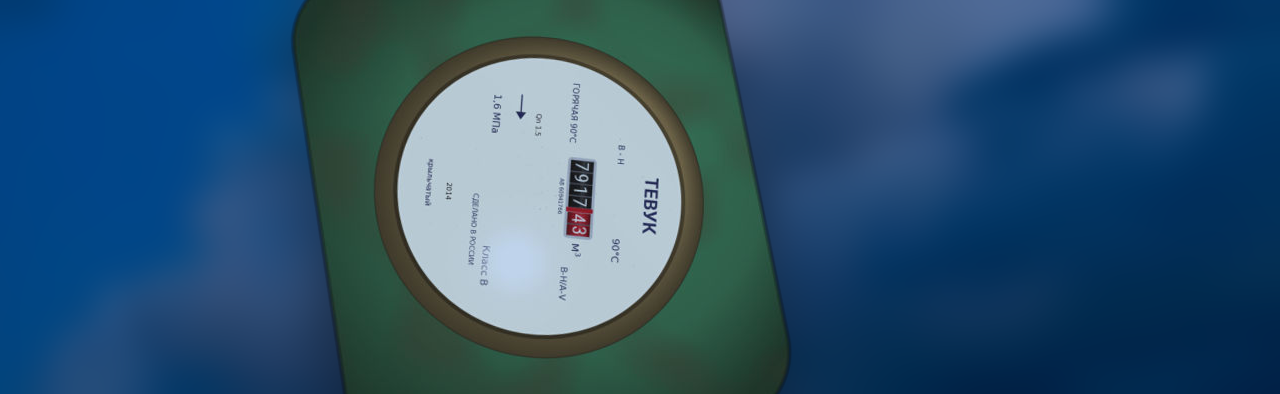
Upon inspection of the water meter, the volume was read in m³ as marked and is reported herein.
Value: 7917.43 m³
